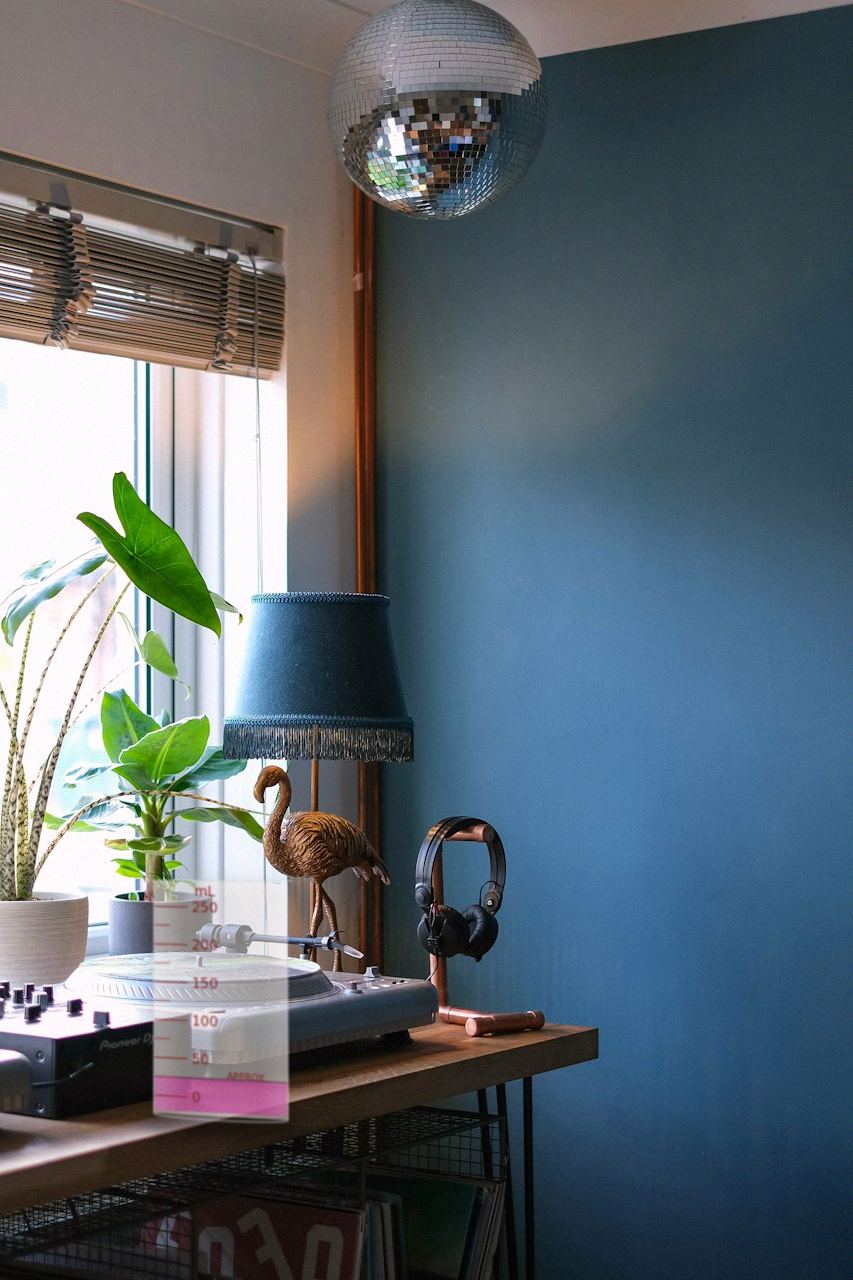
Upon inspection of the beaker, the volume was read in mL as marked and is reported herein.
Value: 25 mL
